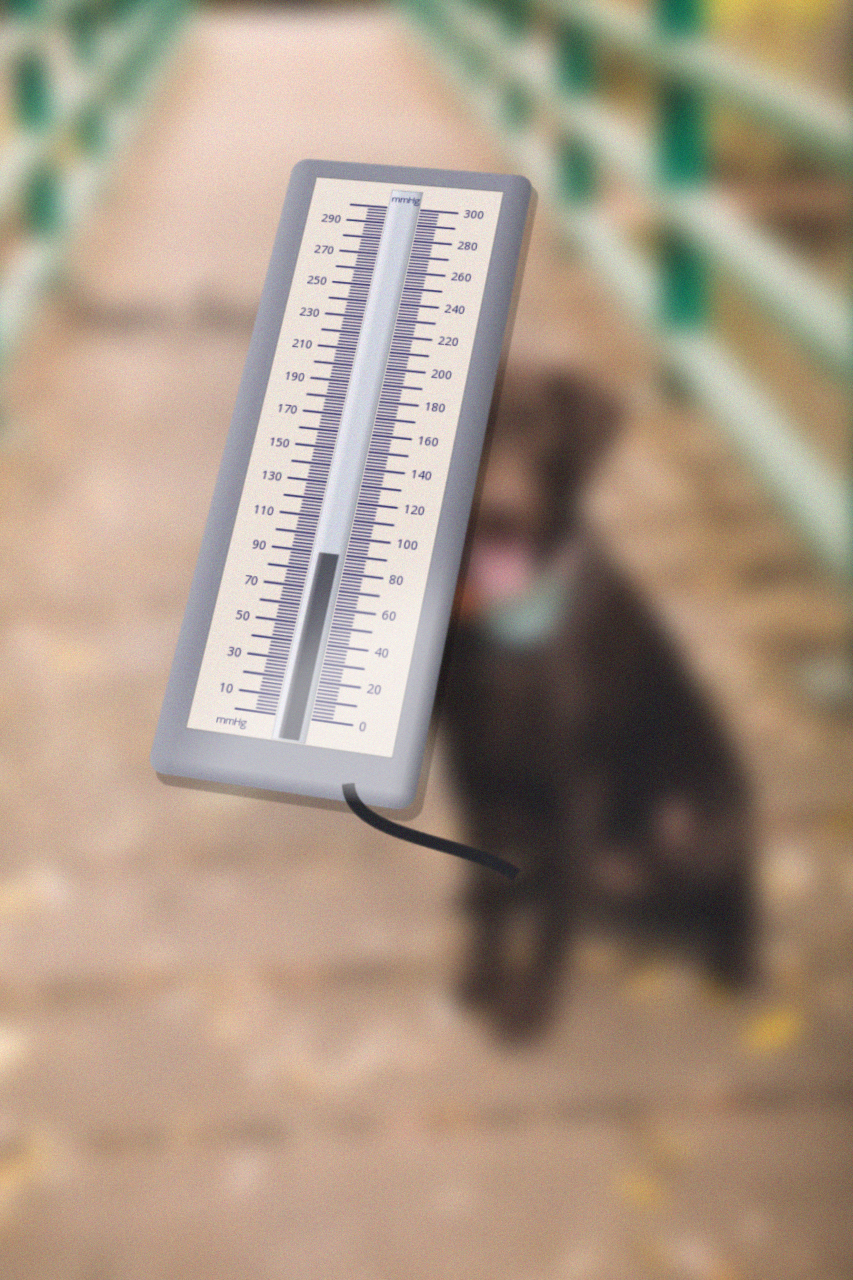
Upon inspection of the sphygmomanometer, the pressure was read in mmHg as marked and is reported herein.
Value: 90 mmHg
